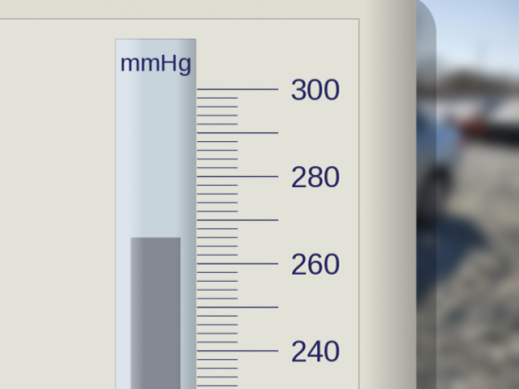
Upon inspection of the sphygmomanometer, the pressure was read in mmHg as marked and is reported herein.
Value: 266 mmHg
